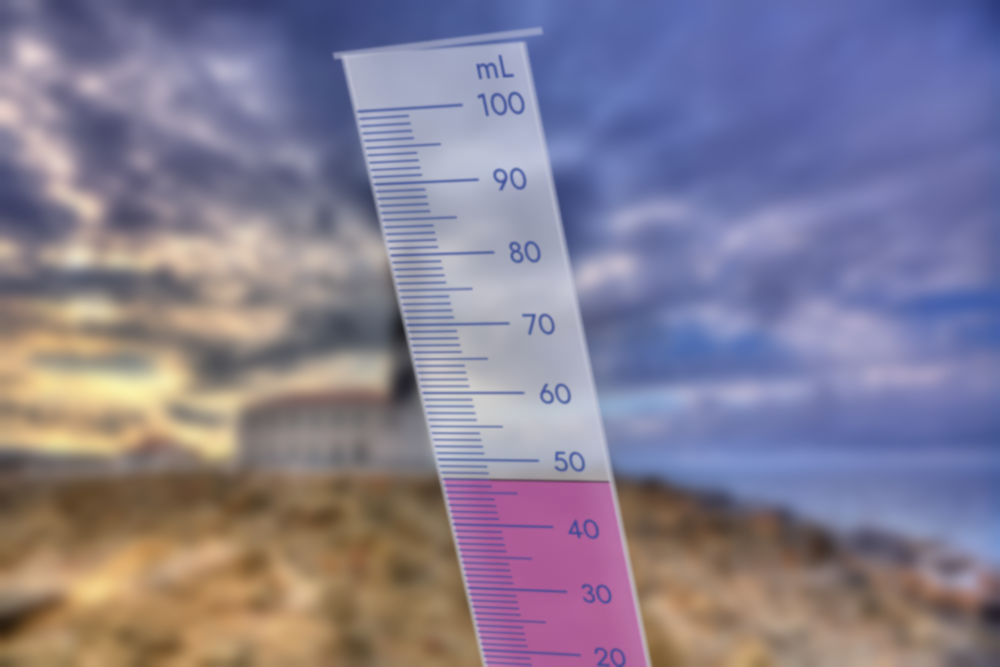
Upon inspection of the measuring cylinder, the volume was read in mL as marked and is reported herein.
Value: 47 mL
